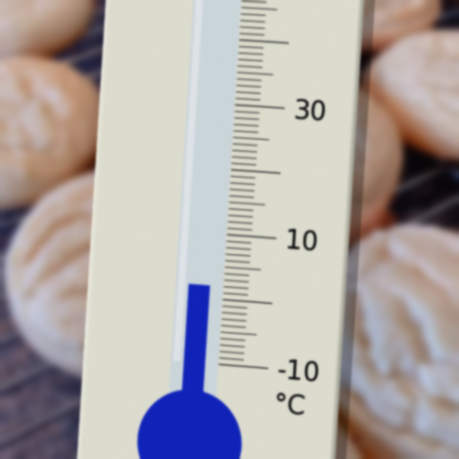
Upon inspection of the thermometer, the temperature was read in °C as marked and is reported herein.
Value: 2 °C
